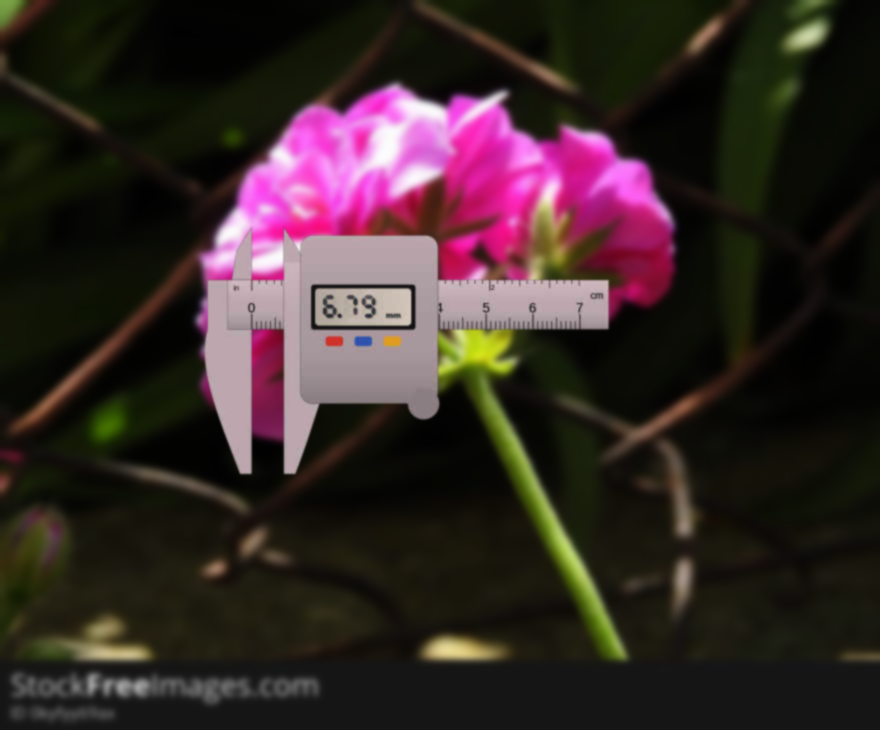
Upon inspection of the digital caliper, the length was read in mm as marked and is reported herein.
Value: 6.79 mm
